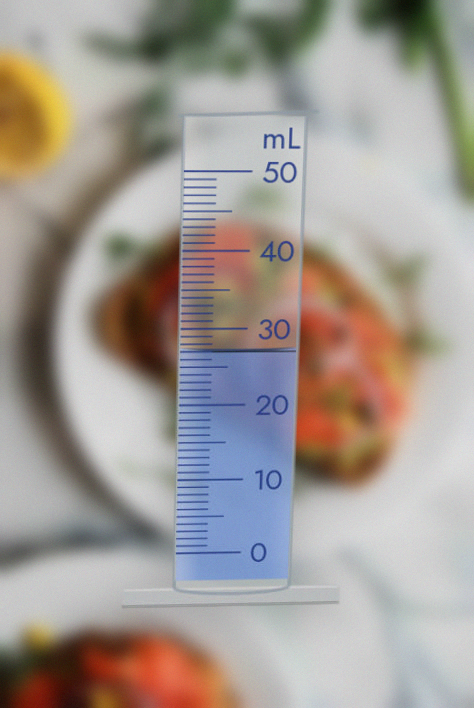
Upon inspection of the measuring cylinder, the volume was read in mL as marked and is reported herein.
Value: 27 mL
